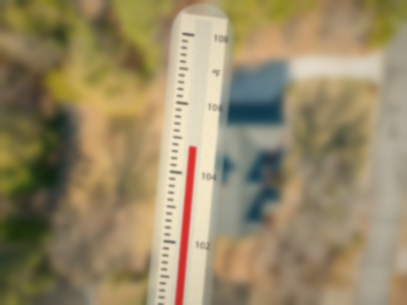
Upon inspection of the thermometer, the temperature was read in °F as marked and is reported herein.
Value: 104.8 °F
